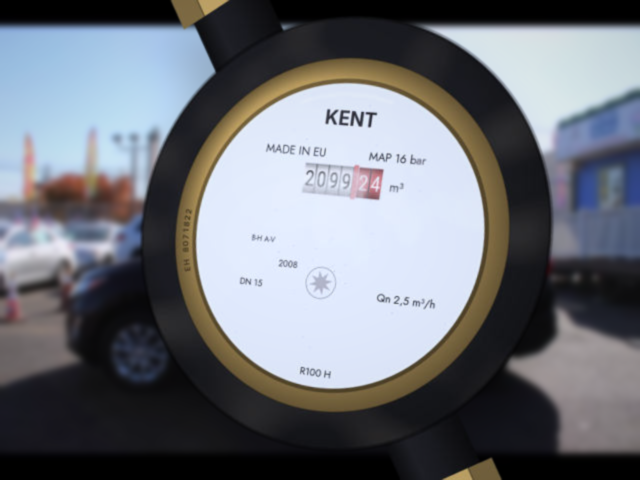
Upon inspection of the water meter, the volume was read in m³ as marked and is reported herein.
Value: 2099.24 m³
